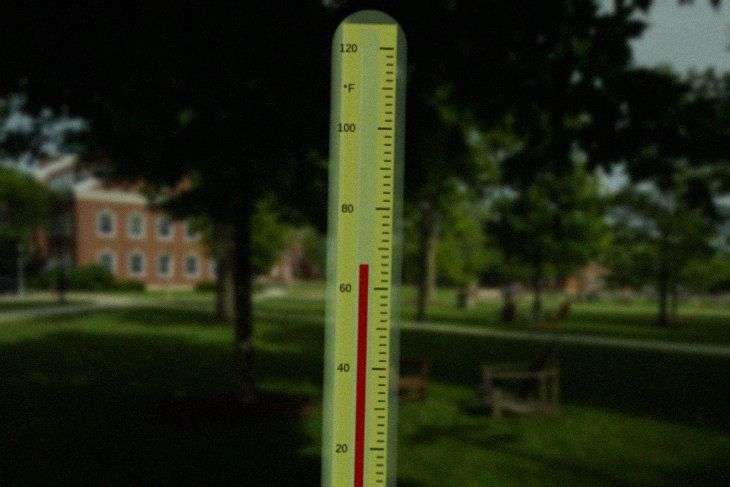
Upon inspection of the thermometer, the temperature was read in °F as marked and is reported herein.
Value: 66 °F
